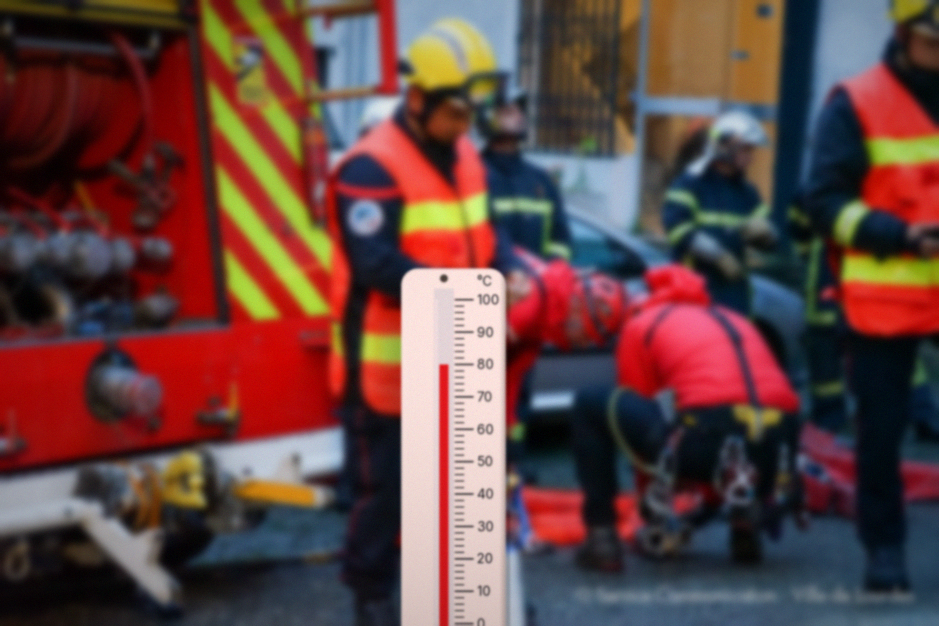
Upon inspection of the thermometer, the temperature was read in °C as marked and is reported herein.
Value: 80 °C
